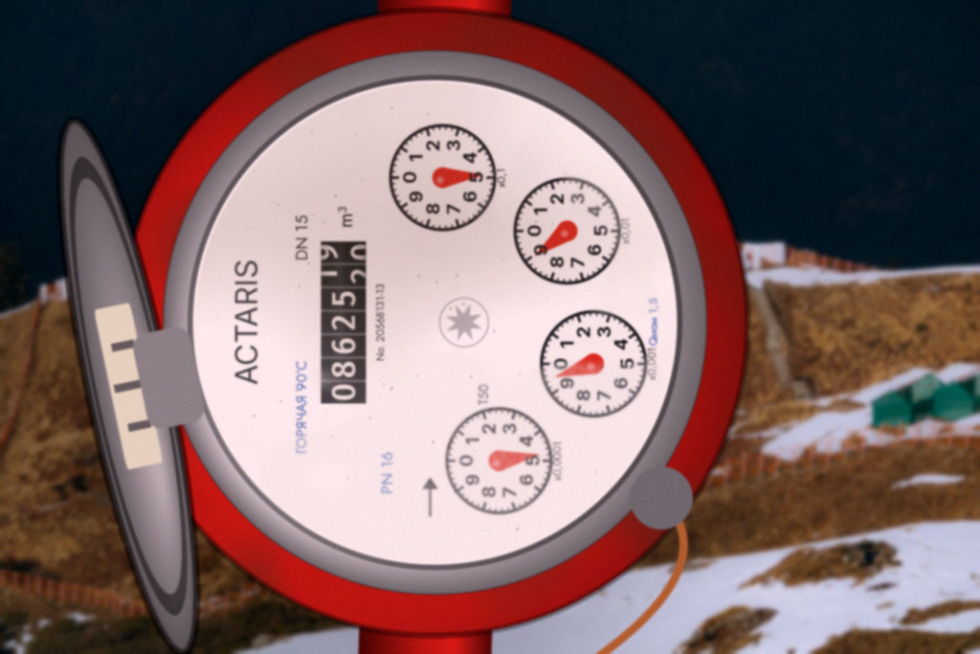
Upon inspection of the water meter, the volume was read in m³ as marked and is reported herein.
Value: 862519.4894 m³
